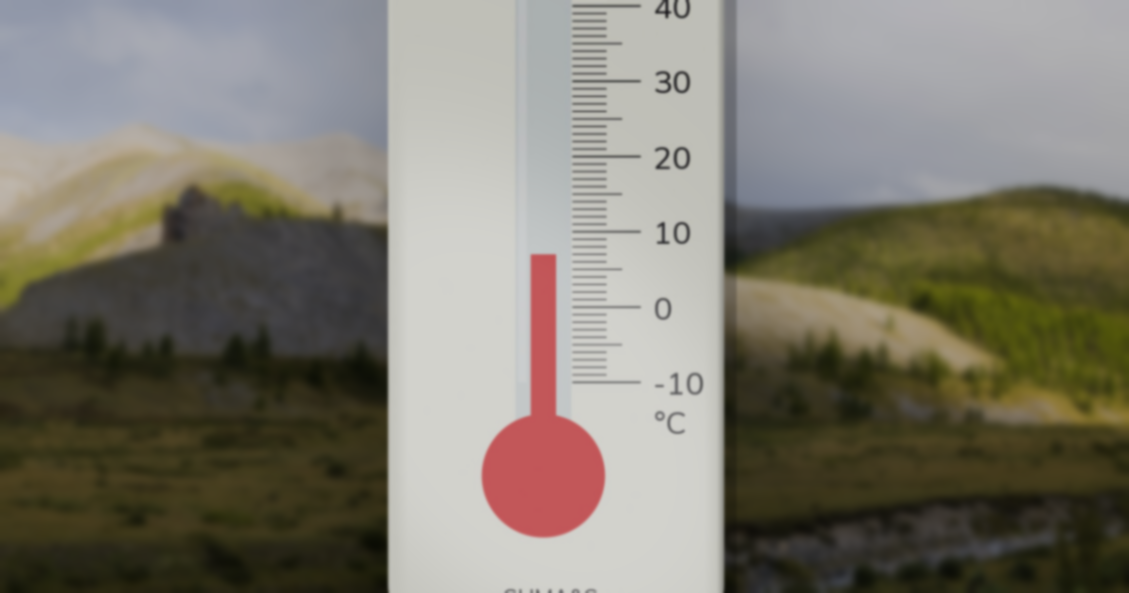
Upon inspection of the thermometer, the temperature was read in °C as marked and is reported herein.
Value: 7 °C
